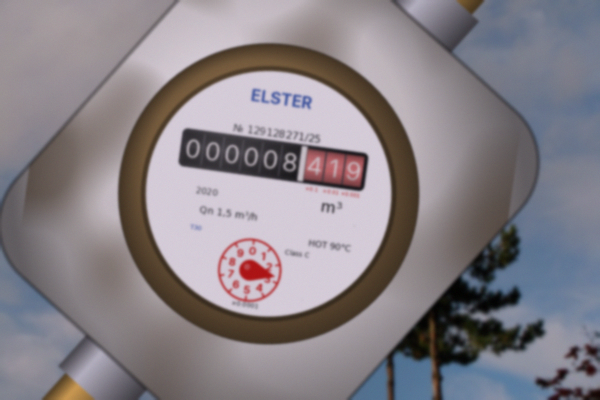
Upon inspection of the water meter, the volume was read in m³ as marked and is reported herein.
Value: 8.4192 m³
